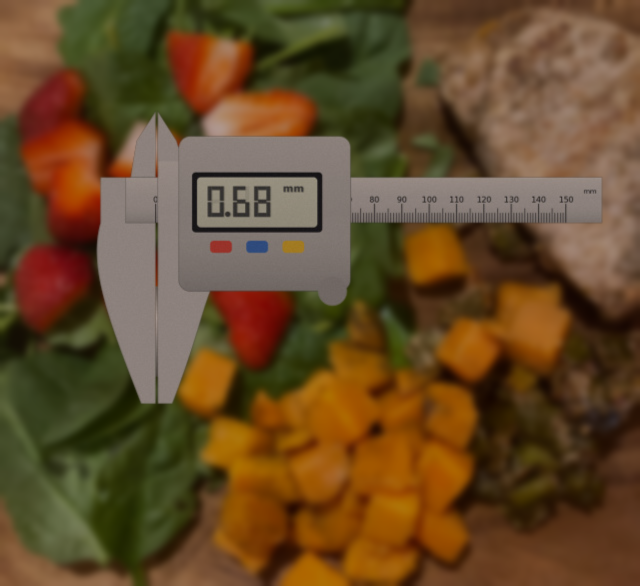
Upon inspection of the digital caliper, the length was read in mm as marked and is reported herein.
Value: 0.68 mm
